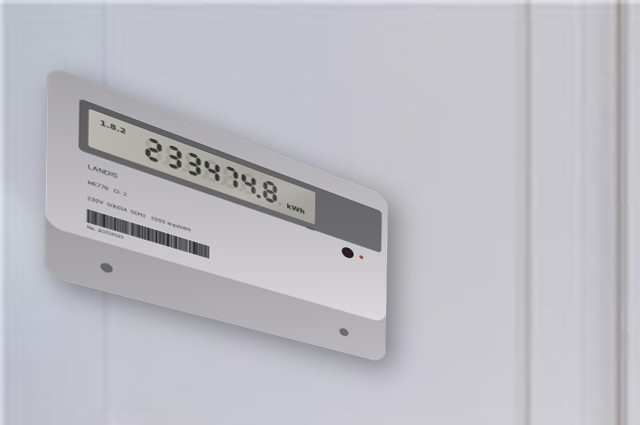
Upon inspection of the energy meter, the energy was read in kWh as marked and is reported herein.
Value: 233474.8 kWh
